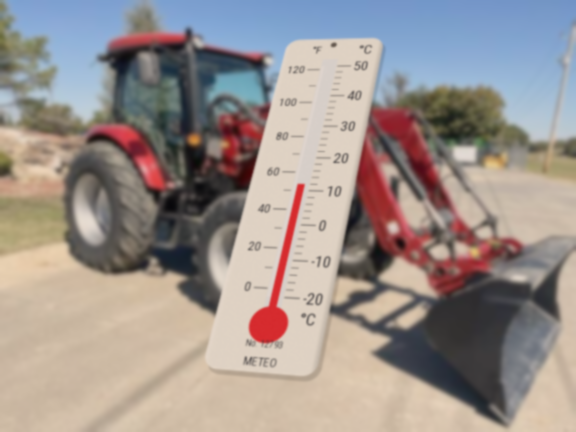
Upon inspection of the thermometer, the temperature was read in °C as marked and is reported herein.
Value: 12 °C
